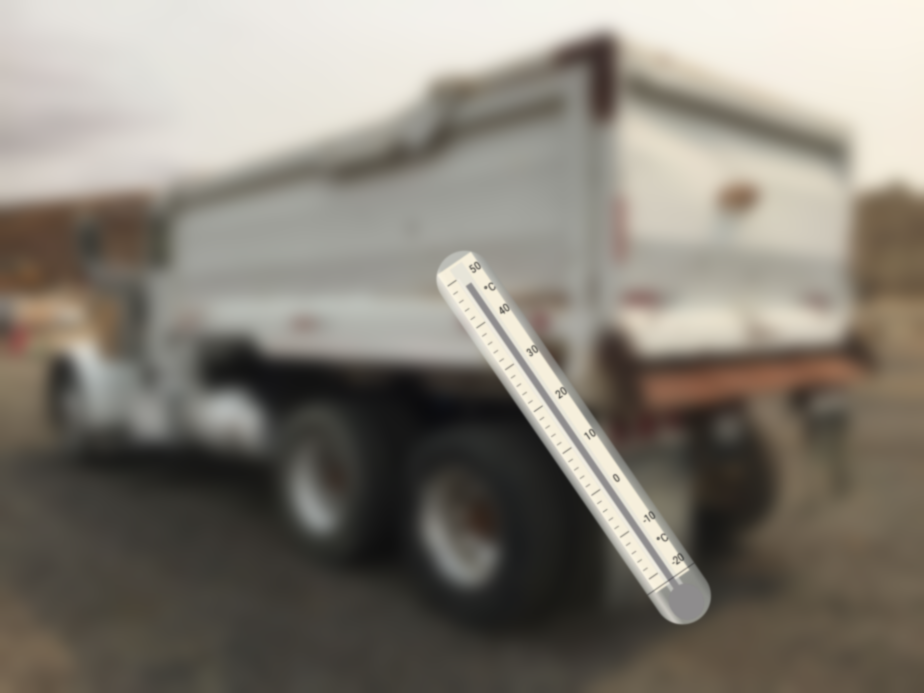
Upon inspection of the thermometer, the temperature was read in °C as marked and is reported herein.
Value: 48 °C
